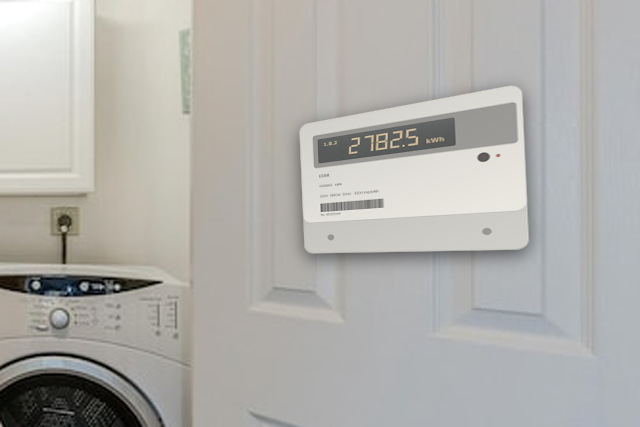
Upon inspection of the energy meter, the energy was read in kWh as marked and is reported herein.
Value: 2782.5 kWh
